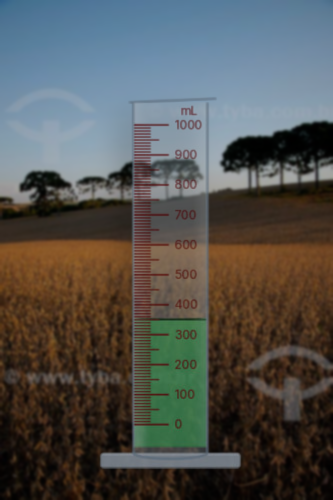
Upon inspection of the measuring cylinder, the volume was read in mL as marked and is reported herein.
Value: 350 mL
